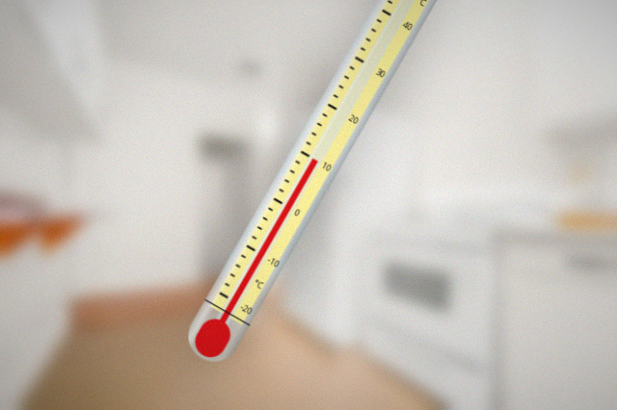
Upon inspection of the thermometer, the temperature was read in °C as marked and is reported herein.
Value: 10 °C
